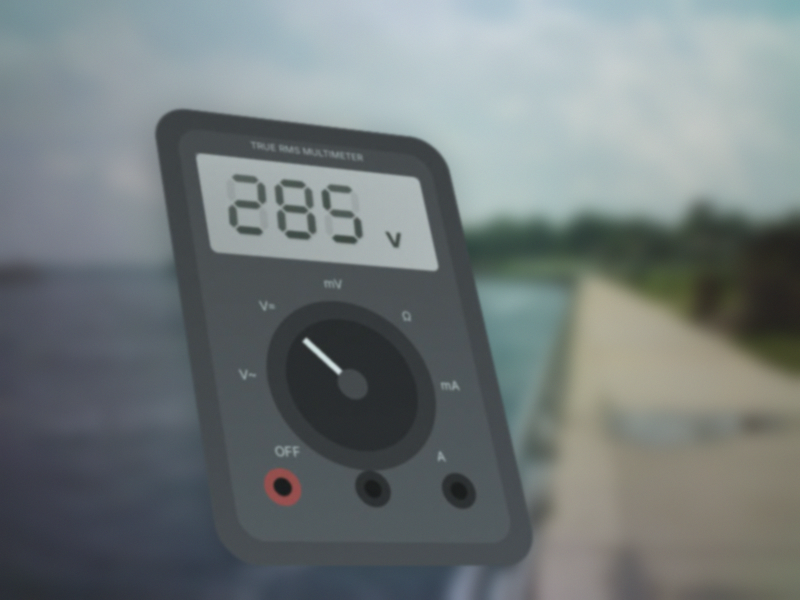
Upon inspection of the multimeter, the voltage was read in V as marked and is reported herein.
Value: 285 V
